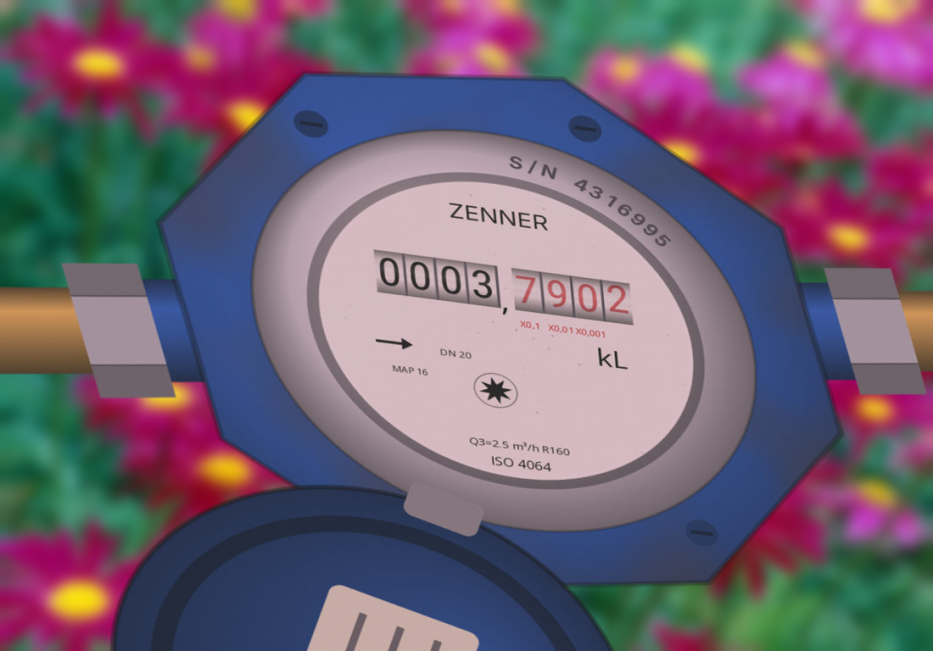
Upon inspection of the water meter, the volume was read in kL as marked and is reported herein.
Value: 3.7902 kL
